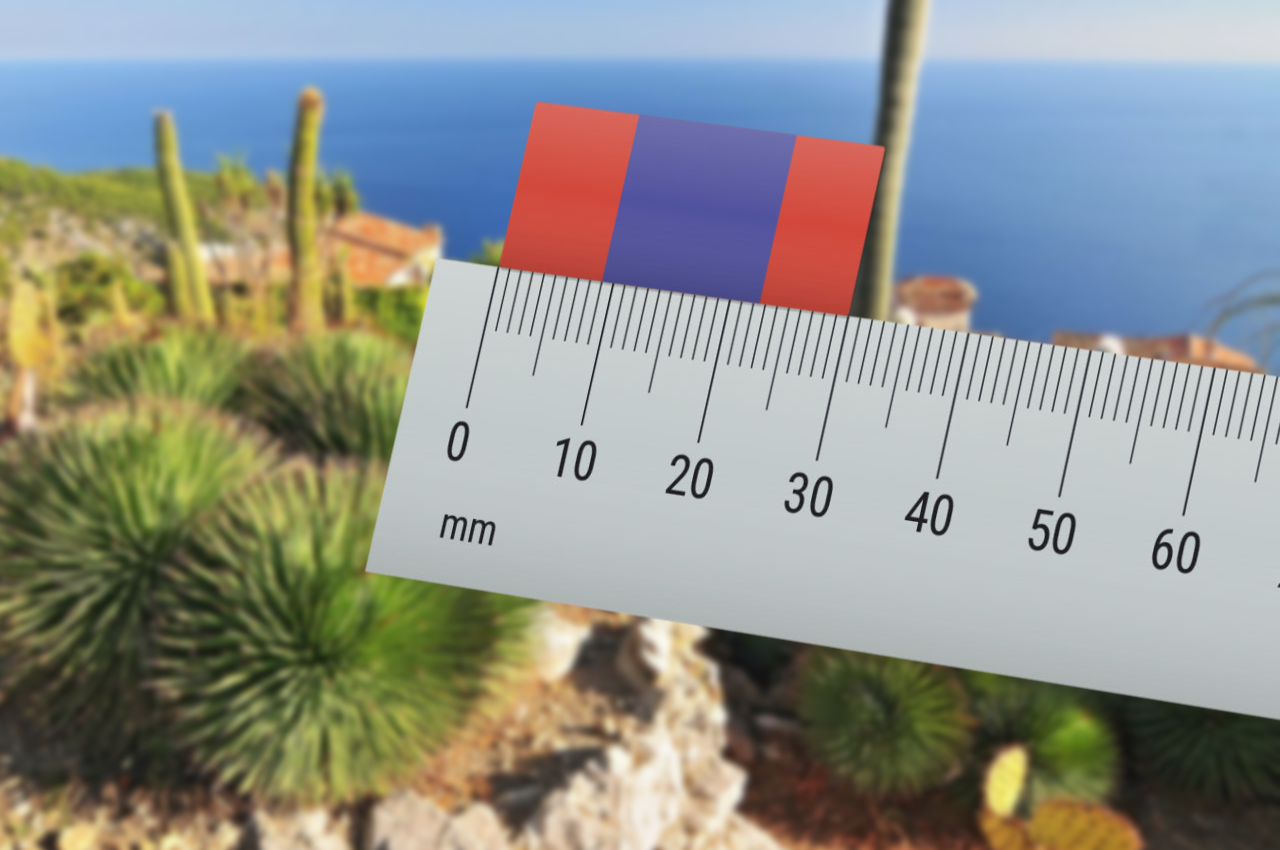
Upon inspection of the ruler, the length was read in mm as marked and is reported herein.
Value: 30 mm
